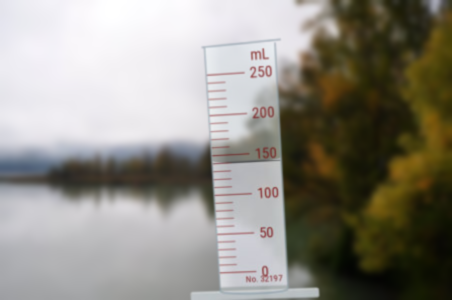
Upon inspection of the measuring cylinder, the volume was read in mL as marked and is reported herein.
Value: 140 mL
